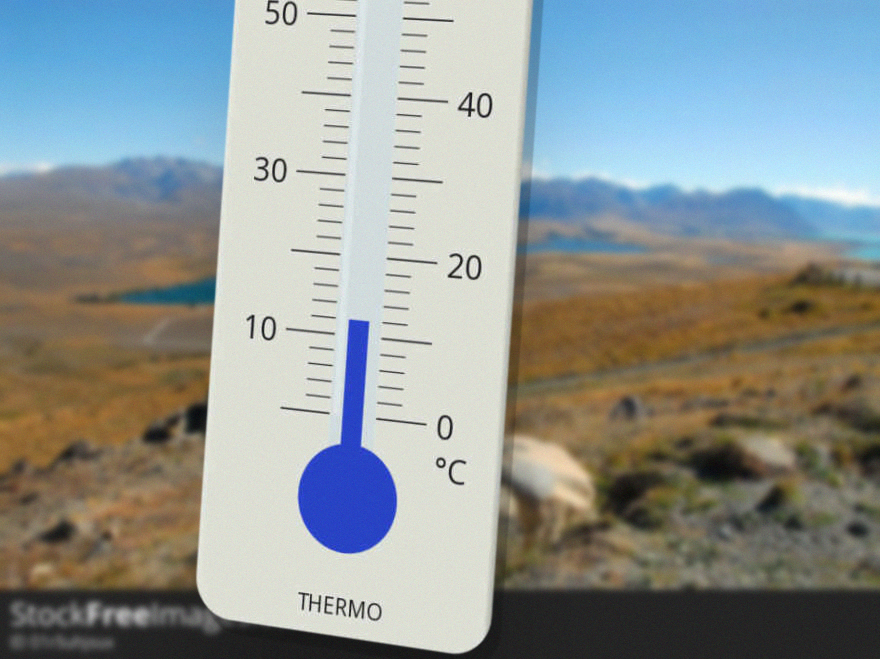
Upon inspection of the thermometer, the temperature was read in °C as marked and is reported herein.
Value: 12 °C
